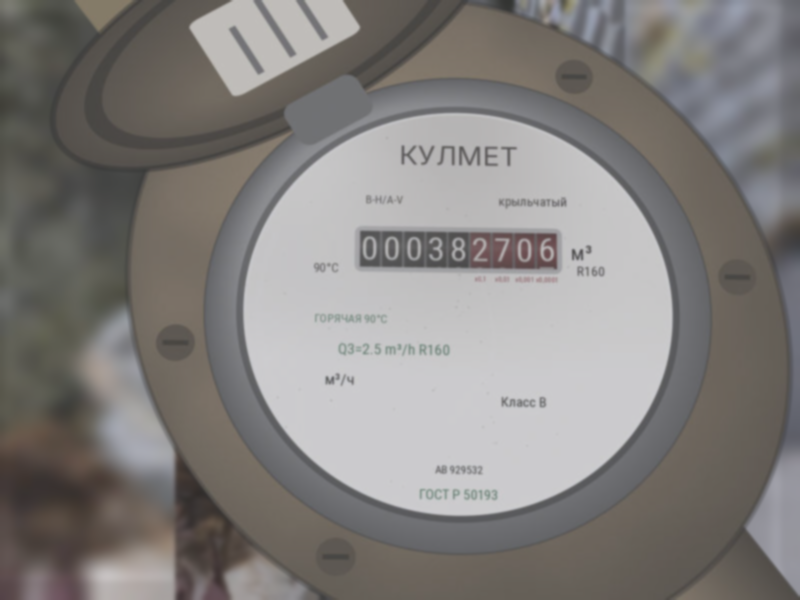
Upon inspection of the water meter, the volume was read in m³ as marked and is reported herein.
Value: 38.2706 m³
